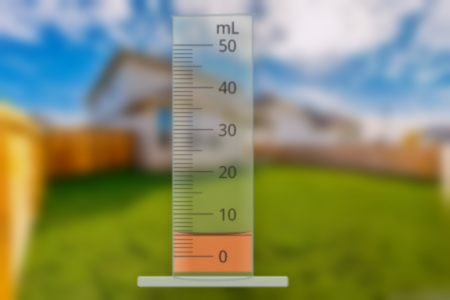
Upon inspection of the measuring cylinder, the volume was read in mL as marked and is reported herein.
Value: 5 mL
